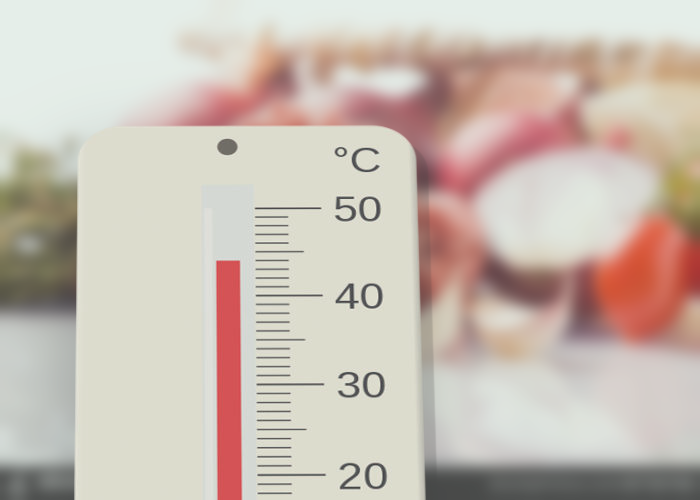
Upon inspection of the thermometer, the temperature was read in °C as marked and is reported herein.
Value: 44 °C
